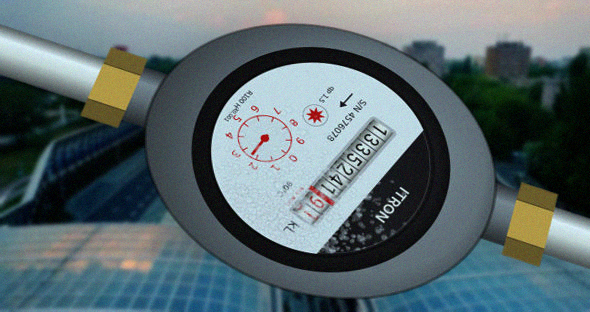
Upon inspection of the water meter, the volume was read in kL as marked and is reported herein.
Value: 1335241.912 kL
